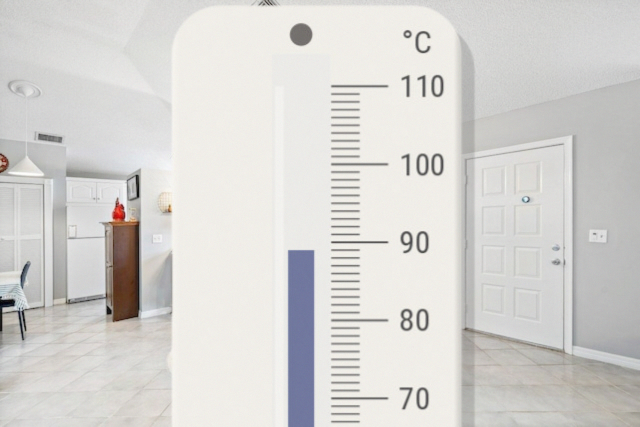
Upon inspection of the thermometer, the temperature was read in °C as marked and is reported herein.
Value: 89 °C
